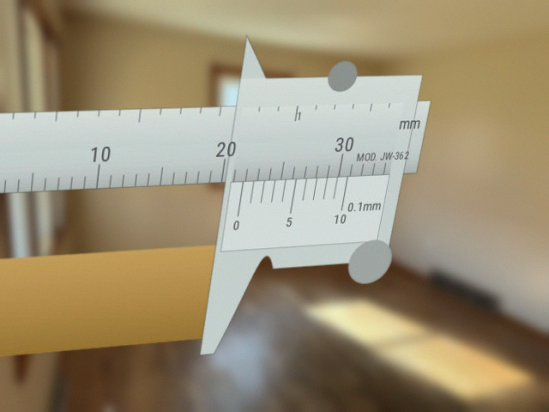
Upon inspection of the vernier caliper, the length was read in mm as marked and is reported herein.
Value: 21.8 mm
